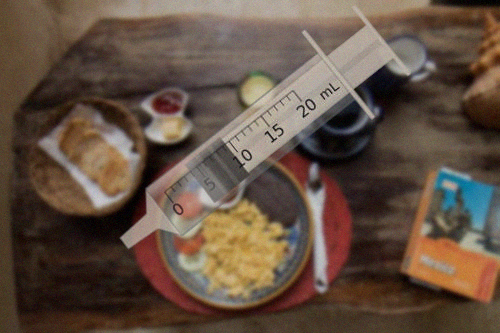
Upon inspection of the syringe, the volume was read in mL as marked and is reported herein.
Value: 4 mL
